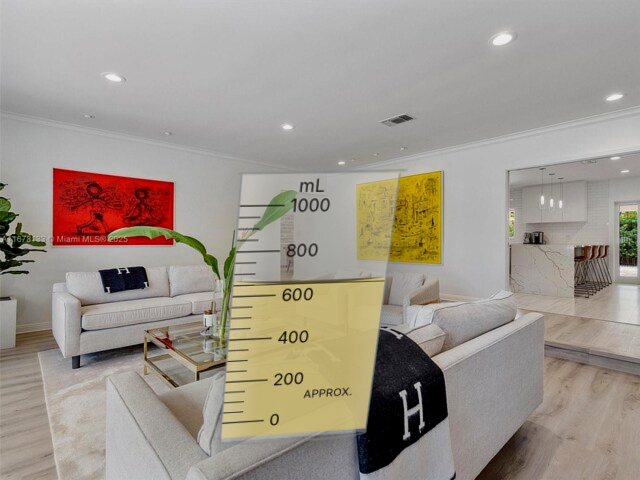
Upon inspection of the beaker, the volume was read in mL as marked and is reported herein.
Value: 650 mL
